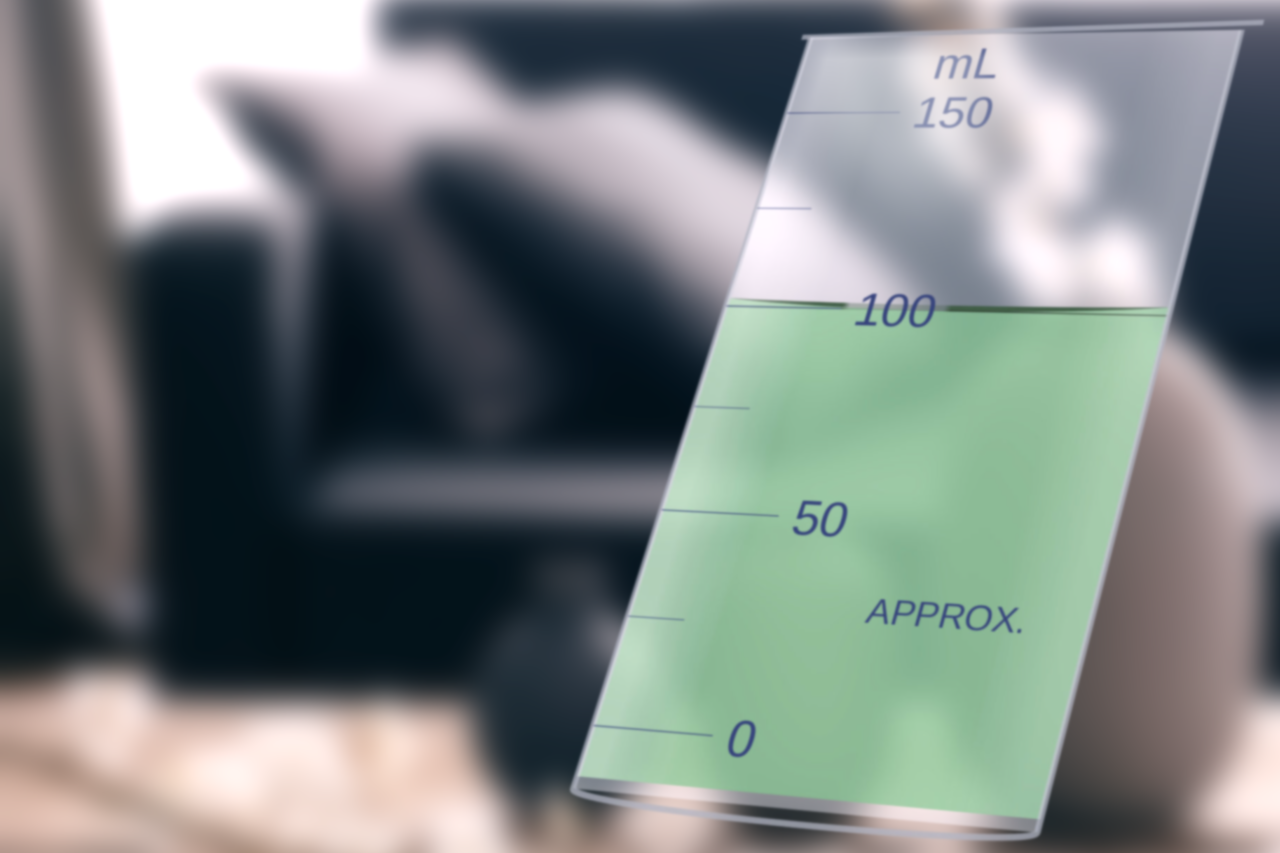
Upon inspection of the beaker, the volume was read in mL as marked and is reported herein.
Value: 100 mL
